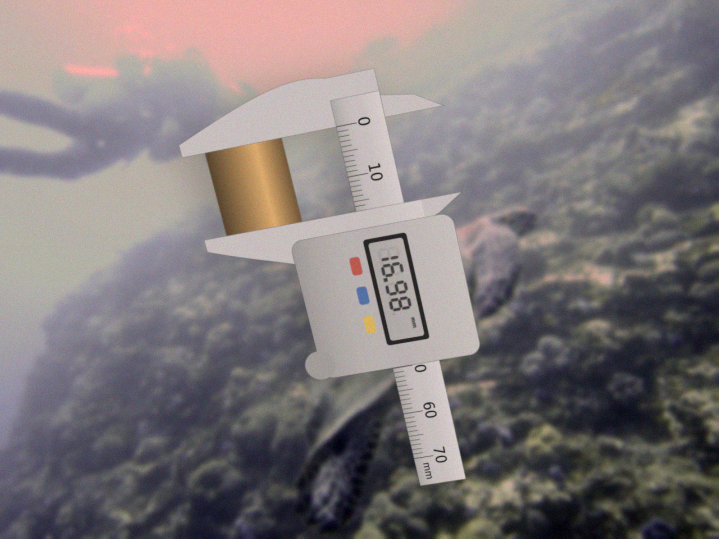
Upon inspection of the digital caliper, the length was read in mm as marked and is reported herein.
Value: 16.98 mm
